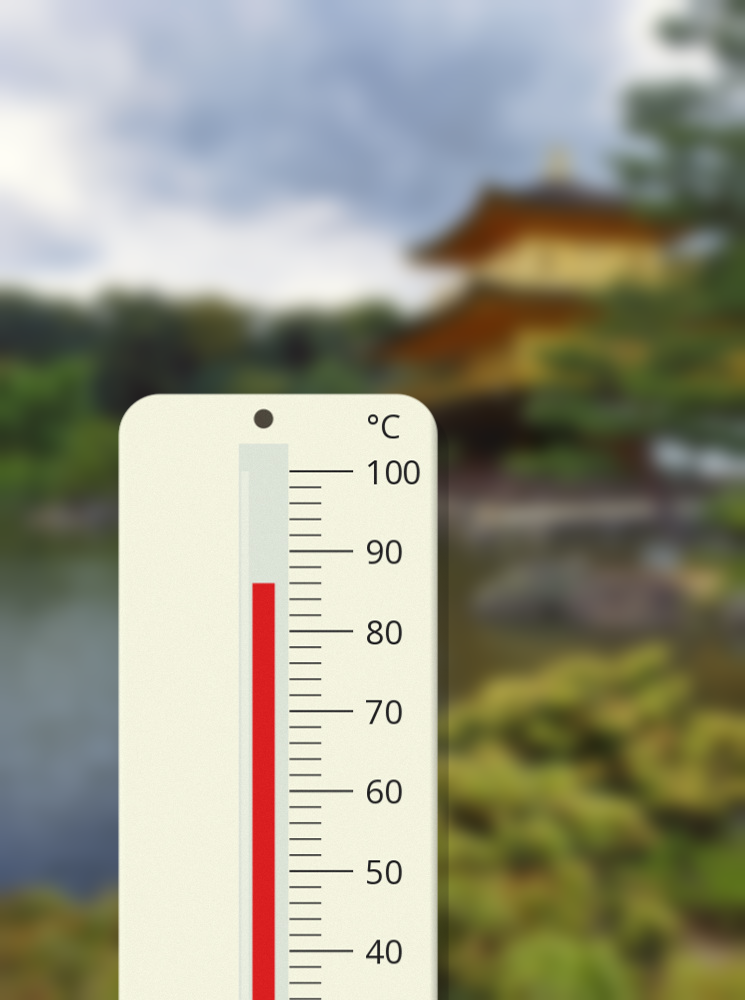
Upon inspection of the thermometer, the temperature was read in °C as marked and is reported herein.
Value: 86 °C
